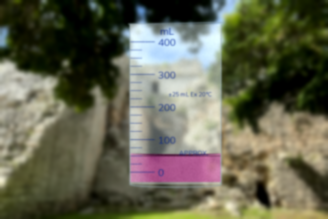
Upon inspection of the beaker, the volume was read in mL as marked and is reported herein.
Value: 50 mL
